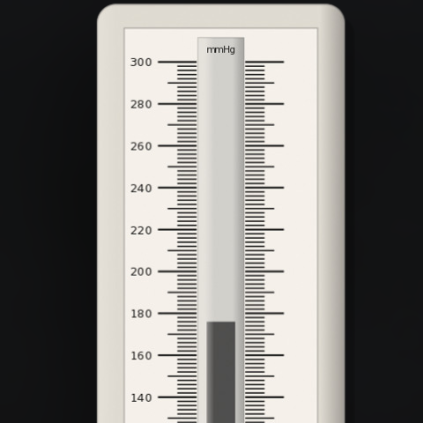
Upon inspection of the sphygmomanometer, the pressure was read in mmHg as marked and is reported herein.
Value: 176 mmHg
